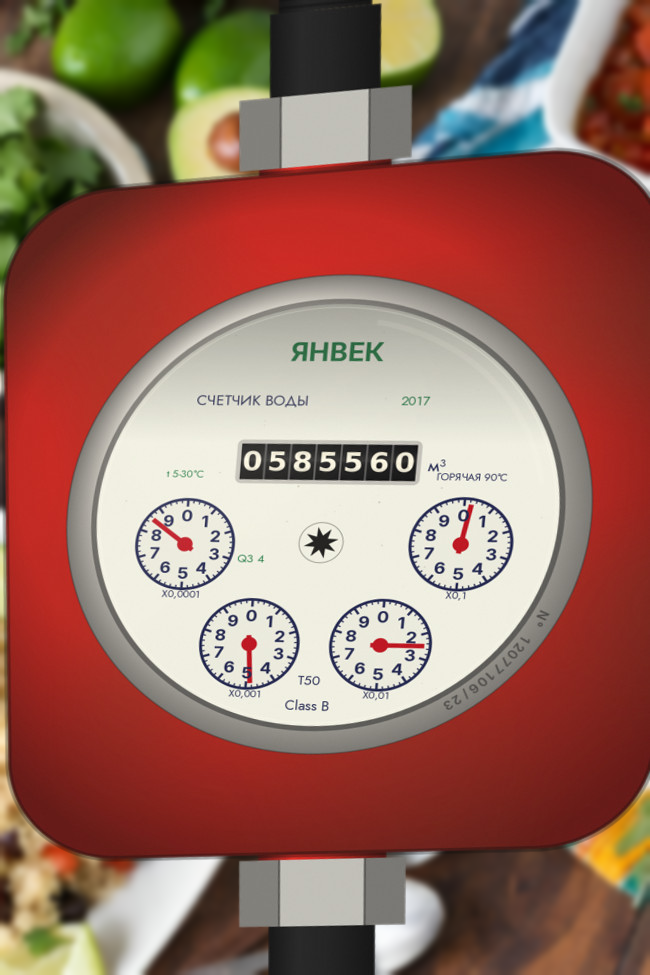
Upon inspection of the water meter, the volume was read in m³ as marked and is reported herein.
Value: 585560.0248 m³
